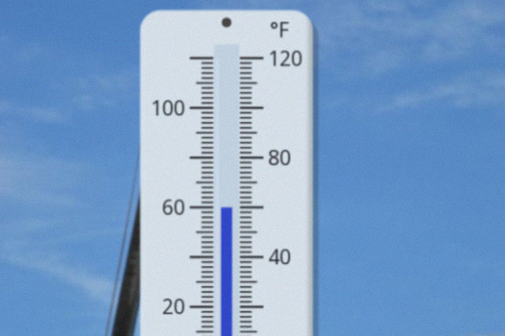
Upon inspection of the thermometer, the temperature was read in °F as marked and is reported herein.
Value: 60 °F
